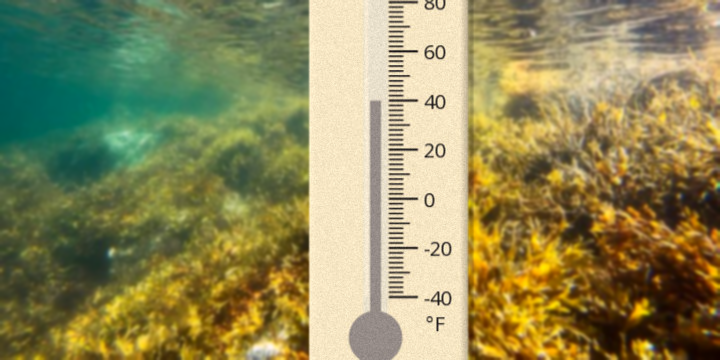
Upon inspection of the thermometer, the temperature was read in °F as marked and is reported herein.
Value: 40 °F
